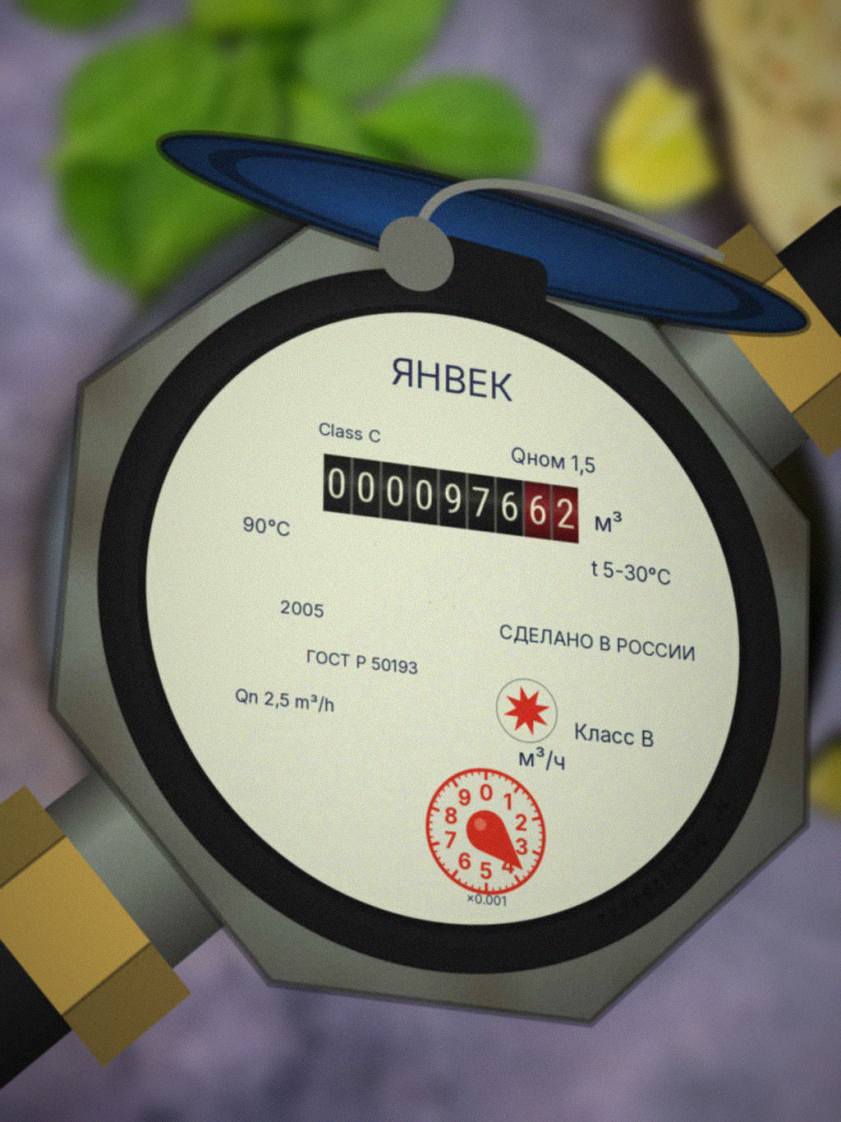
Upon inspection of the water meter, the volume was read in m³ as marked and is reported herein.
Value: 976.623 m³
